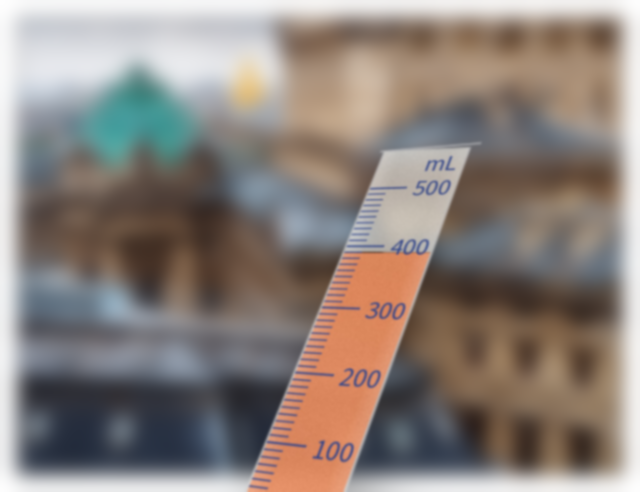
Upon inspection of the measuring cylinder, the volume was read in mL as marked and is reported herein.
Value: 390 mL
